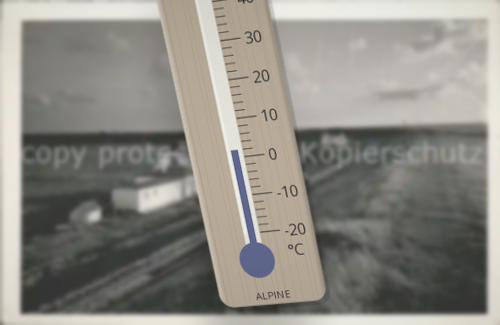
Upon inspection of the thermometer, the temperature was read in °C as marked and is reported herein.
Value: 2 °C
